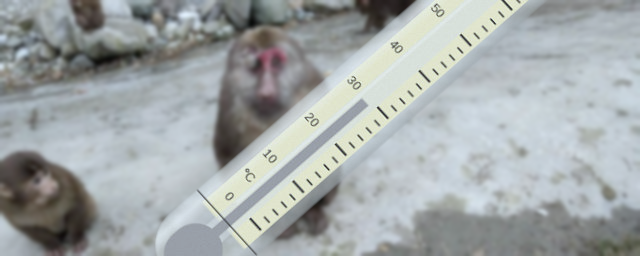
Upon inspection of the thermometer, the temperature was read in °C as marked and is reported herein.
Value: 29 °C
